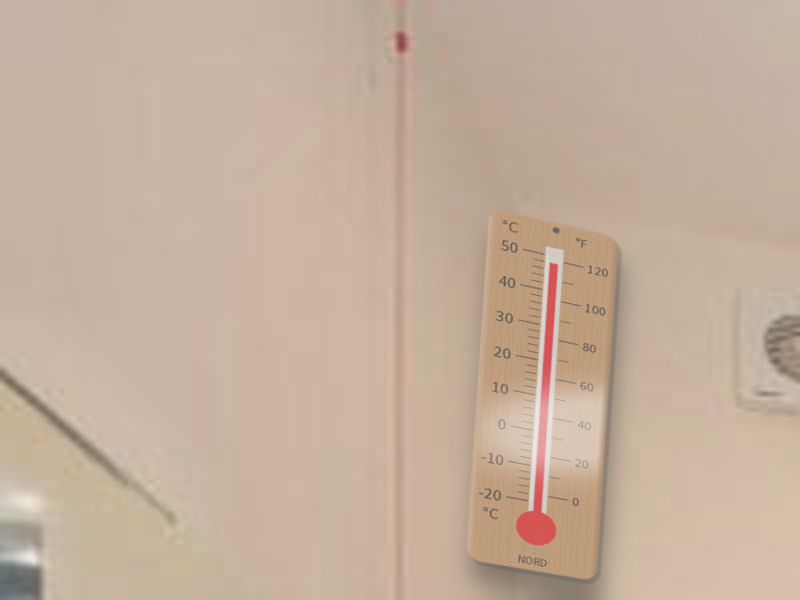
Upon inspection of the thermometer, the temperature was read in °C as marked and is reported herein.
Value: 48 °C
